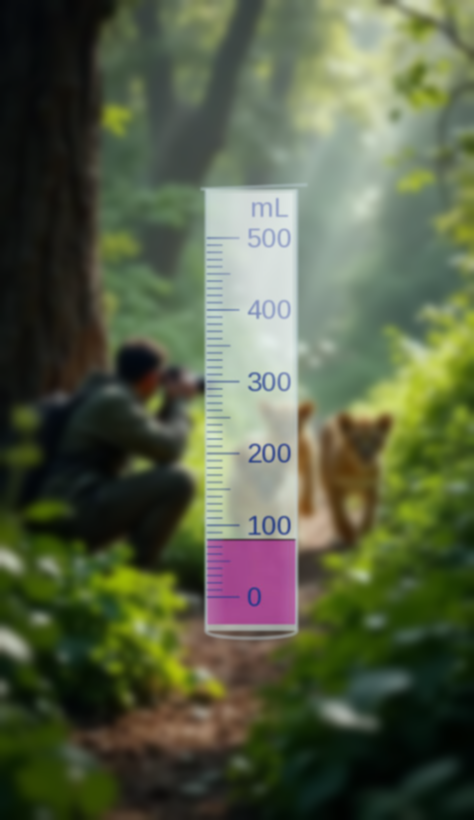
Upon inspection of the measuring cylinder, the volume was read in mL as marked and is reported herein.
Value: 80 mL
